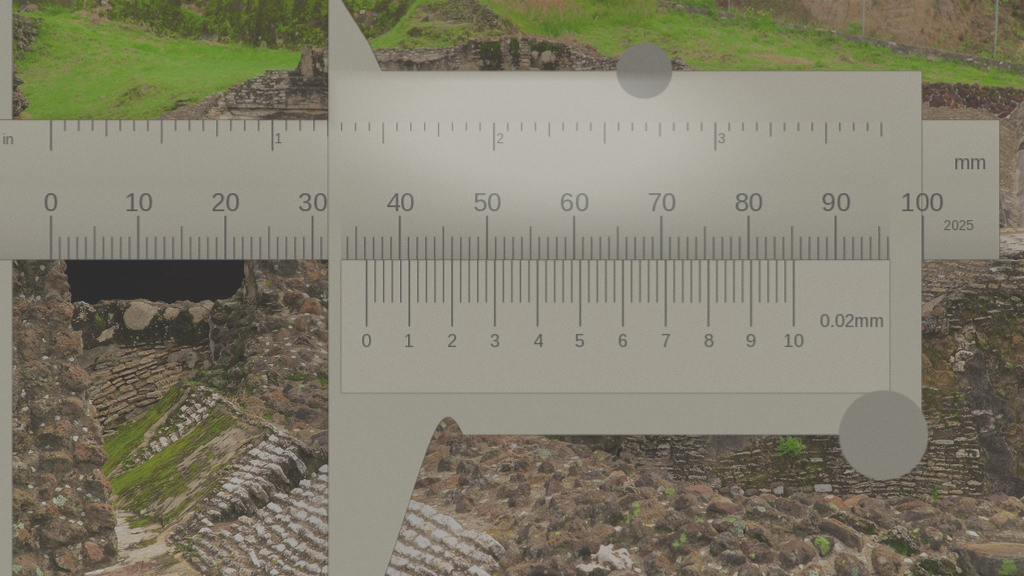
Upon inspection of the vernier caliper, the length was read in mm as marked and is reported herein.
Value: 36.2 mm
